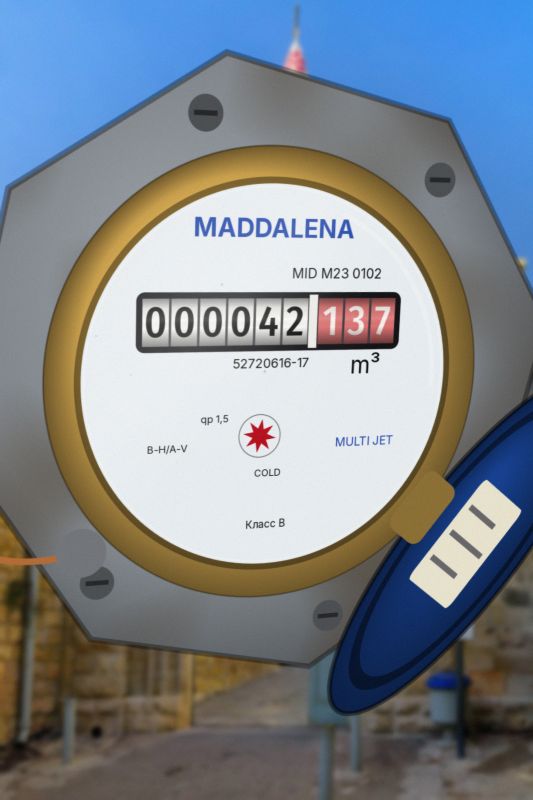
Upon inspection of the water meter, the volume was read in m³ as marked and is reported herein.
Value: 42.137 m³
